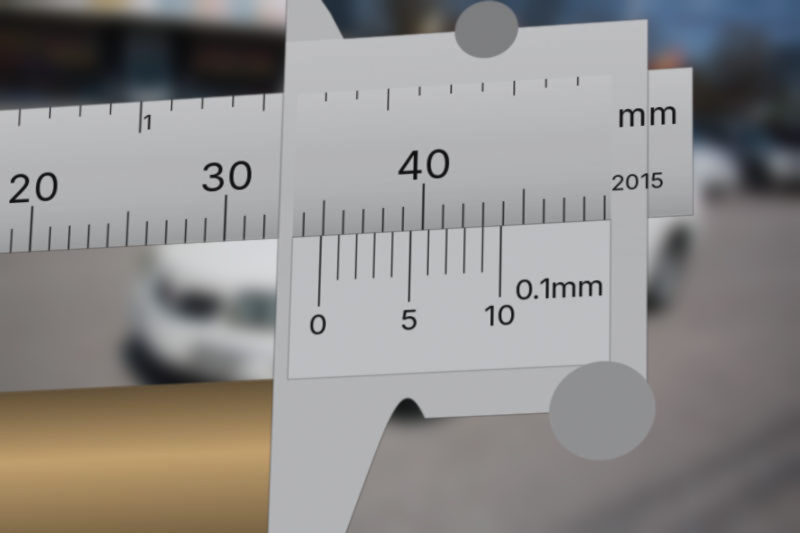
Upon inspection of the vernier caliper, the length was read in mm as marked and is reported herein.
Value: 34.9 mm
